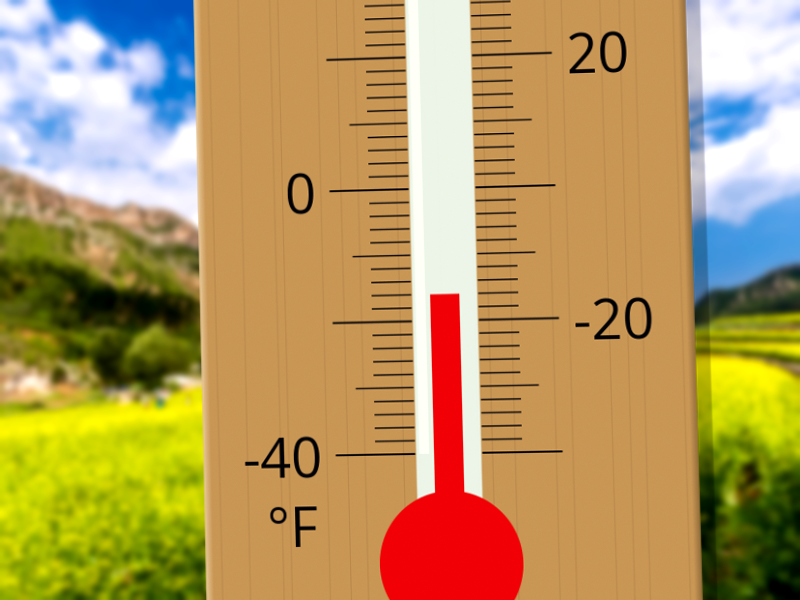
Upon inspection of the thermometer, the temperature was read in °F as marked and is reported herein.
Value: -16 °F
